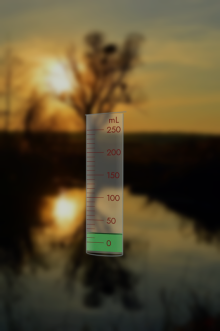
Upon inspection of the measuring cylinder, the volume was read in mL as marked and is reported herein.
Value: 20 mL
